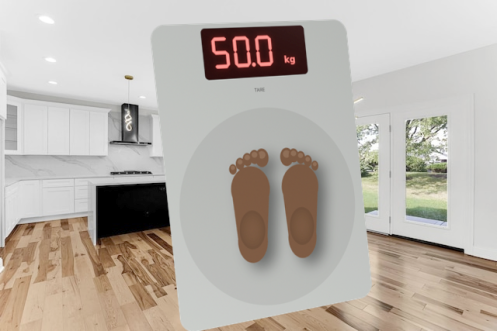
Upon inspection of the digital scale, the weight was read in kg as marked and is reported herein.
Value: 50.0 kg
